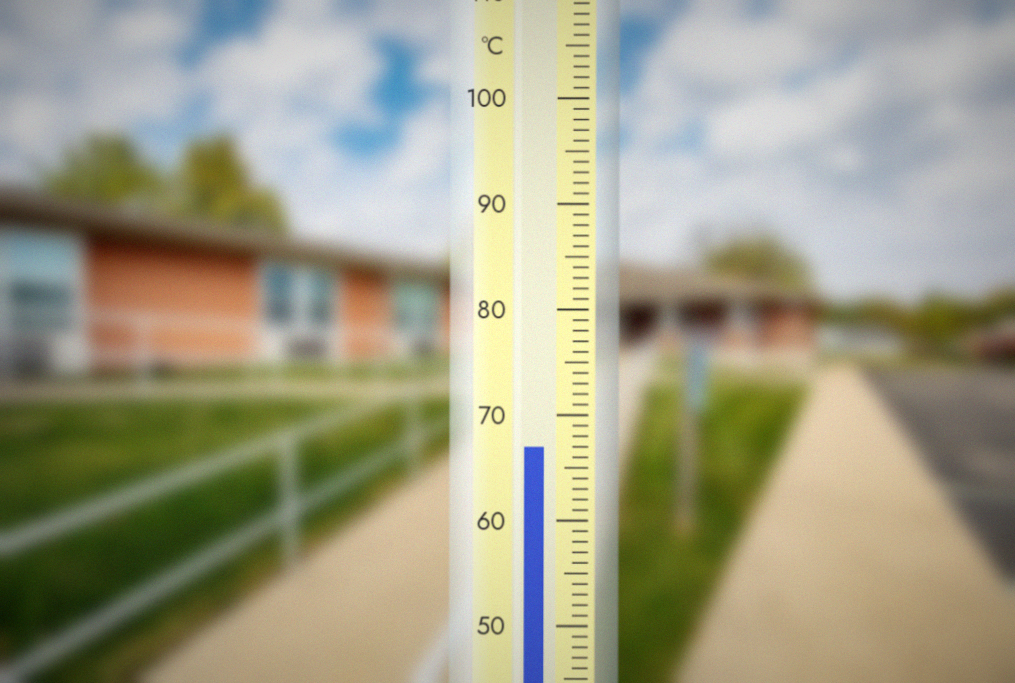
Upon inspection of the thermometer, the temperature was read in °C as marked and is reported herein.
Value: 67 °C
